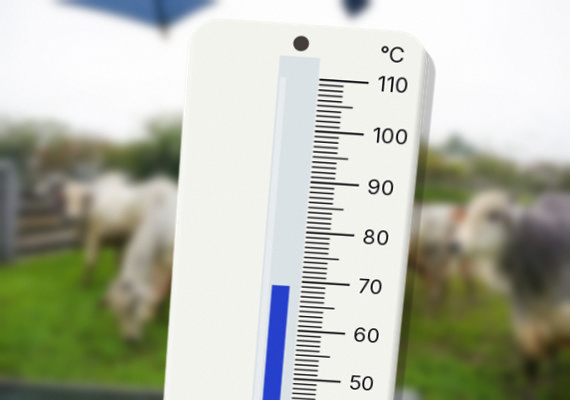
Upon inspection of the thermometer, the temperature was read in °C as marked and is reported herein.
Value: 69 °C
